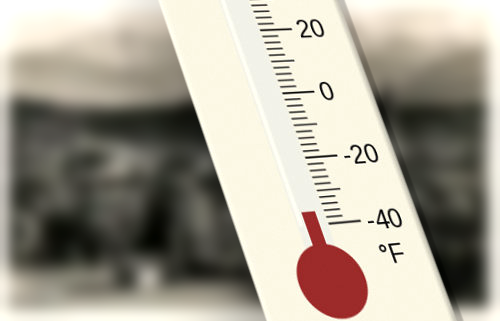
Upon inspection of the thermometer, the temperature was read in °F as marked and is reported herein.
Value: -36 °F
